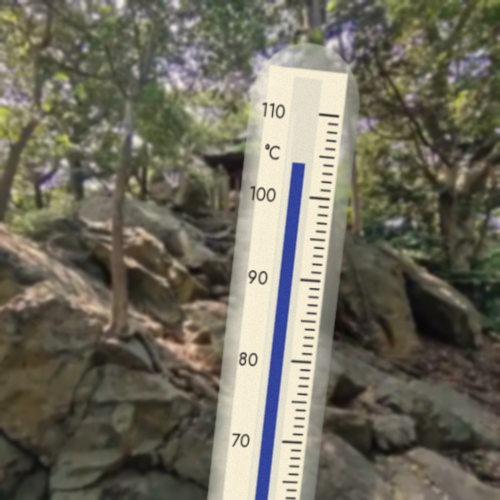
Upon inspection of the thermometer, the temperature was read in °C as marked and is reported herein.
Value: 104 °C
